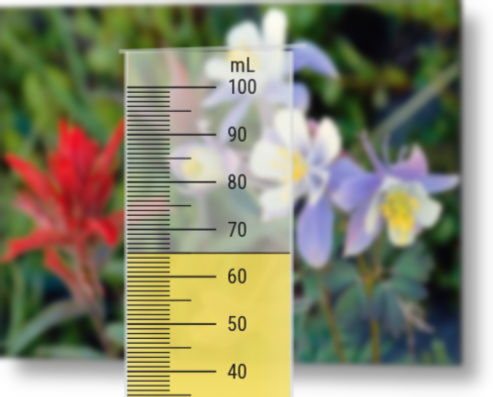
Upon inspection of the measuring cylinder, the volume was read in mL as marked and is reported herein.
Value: 65 mL
